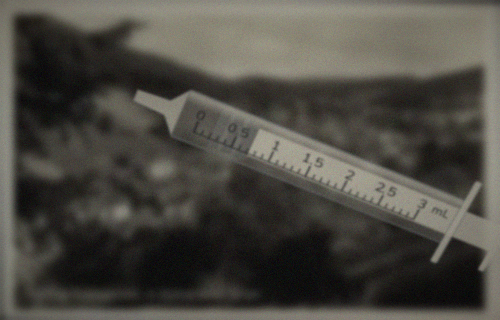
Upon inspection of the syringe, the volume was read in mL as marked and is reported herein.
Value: 0.2 mL
